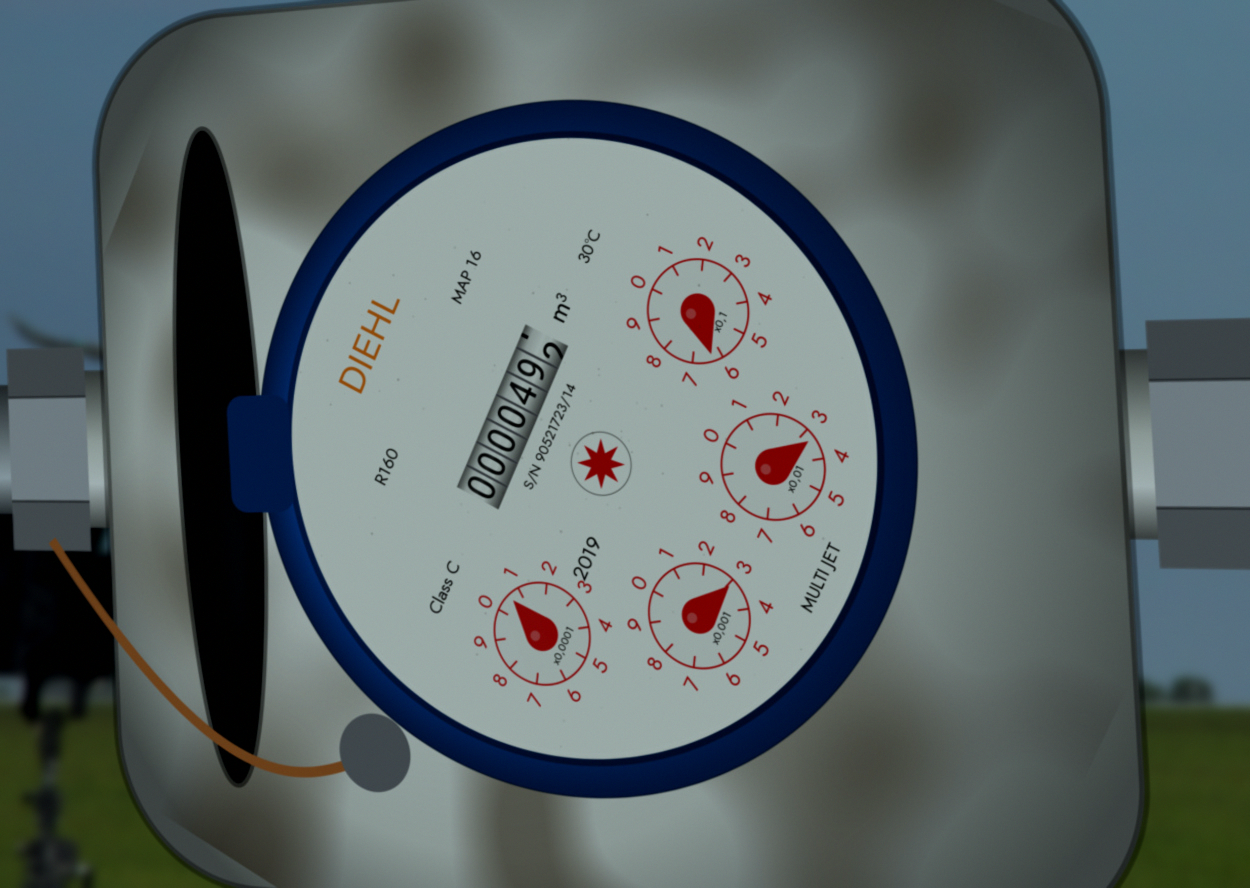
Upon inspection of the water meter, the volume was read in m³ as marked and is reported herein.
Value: 491.6330 m³
